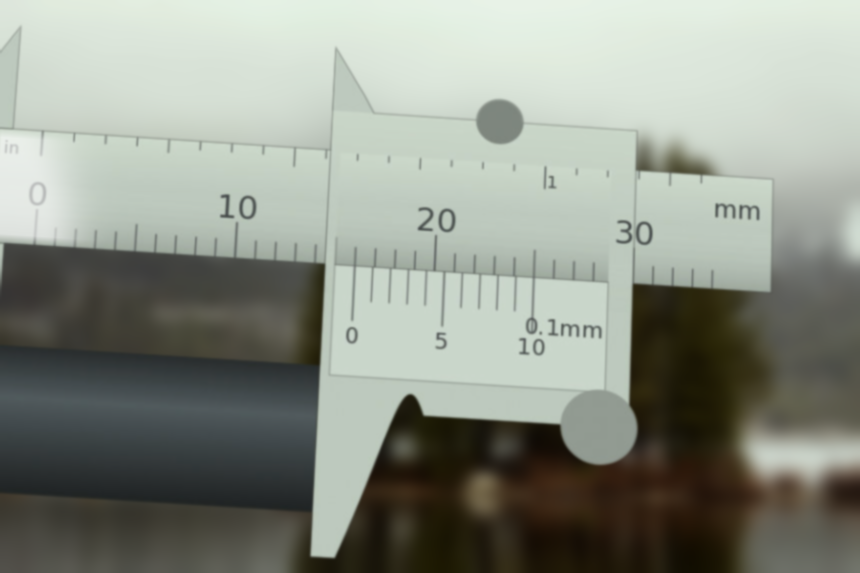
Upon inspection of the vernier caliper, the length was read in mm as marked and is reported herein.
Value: 16.0 mm
